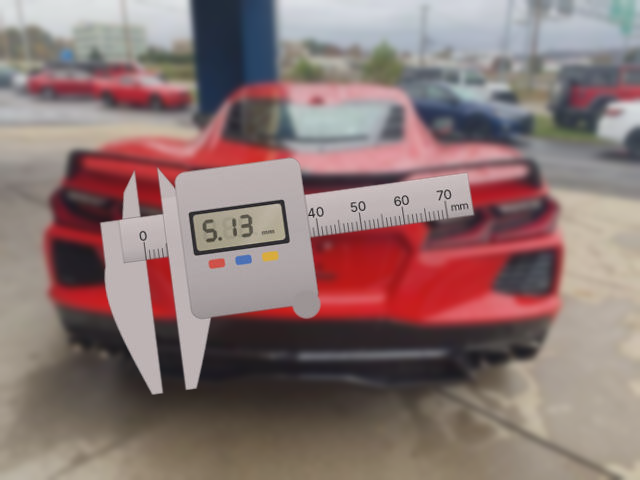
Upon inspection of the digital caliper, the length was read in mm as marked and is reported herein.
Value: 5.13 mm
